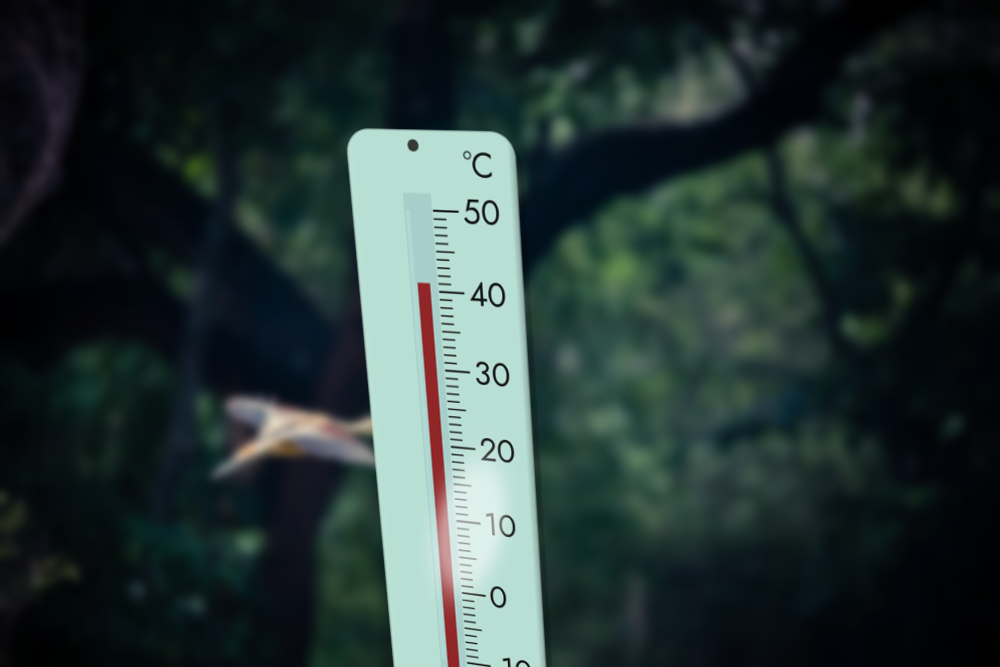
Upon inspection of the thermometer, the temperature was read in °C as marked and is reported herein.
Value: 41 °C
